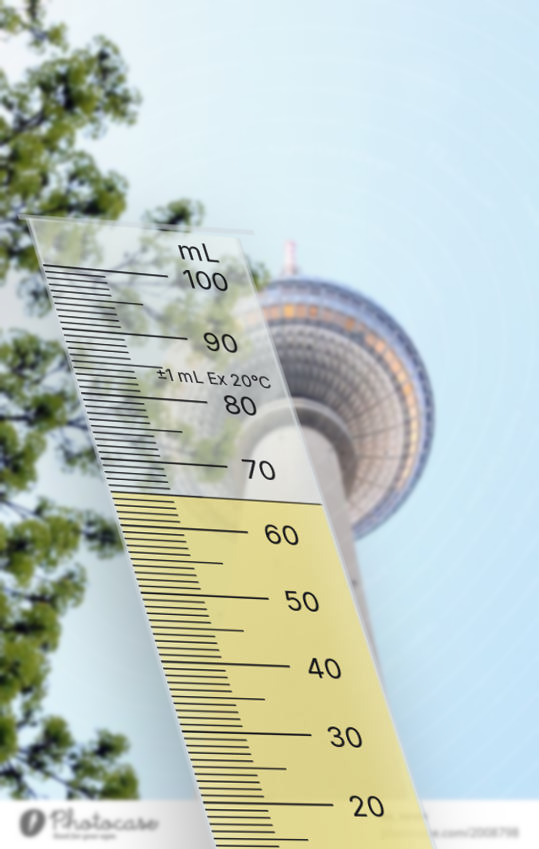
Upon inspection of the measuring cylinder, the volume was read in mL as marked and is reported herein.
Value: 65 mL
